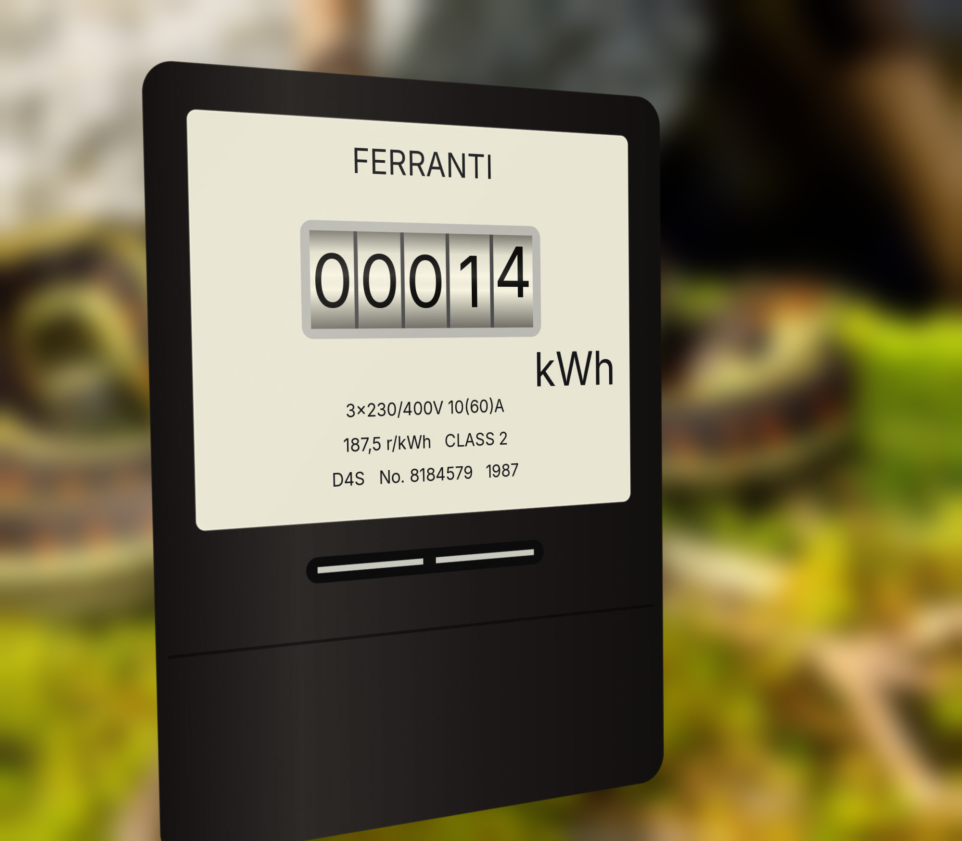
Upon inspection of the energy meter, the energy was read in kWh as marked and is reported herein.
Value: 14 kWh
